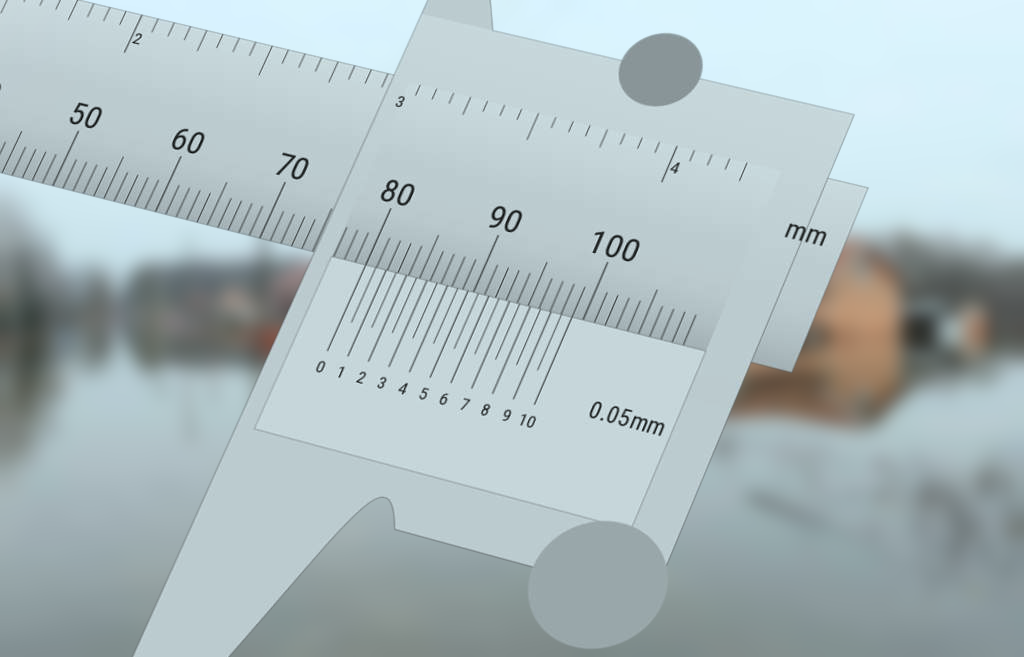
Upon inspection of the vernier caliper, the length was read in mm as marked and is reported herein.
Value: 80.0 mm
